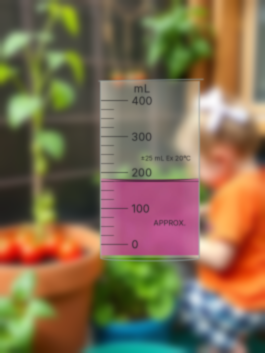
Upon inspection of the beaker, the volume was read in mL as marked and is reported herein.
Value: 175 mL
